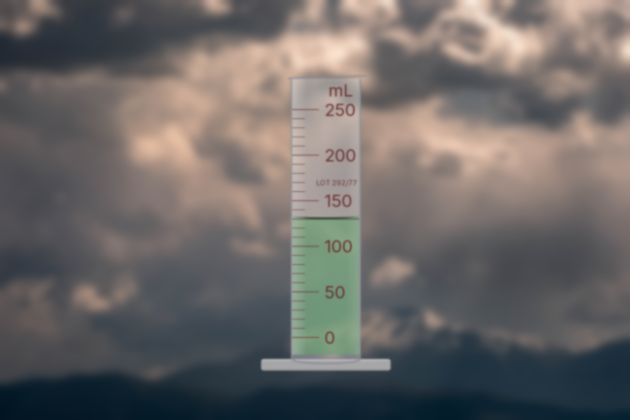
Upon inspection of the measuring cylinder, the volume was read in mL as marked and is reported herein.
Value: 130 mL
